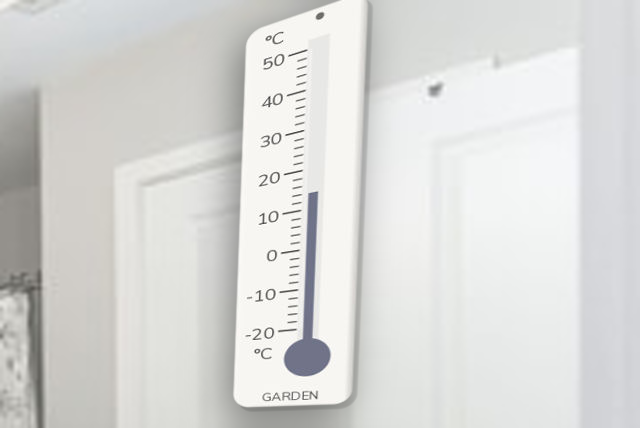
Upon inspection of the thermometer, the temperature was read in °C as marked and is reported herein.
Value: 14 °C
